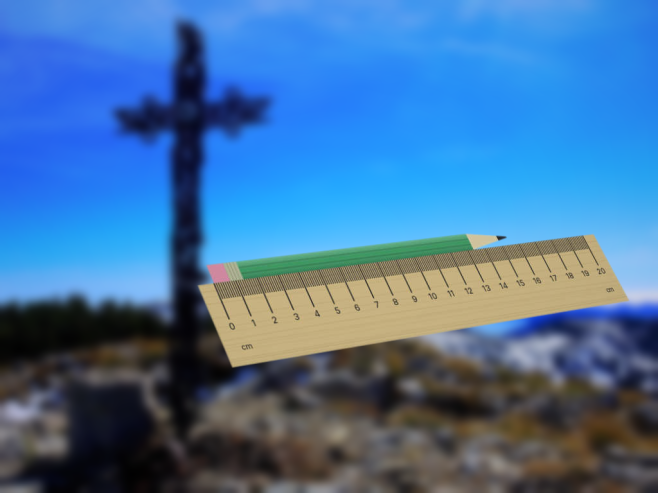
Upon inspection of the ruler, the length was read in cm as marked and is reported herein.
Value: 15.5 cm
